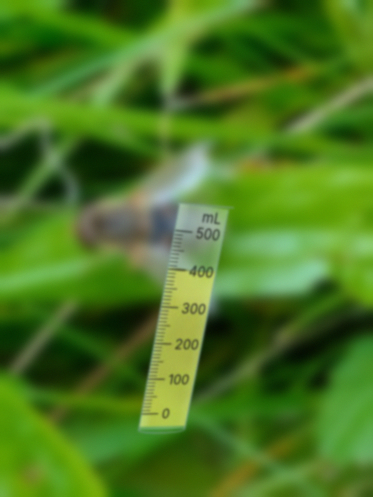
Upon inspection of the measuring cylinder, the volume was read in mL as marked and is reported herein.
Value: 400 mL
